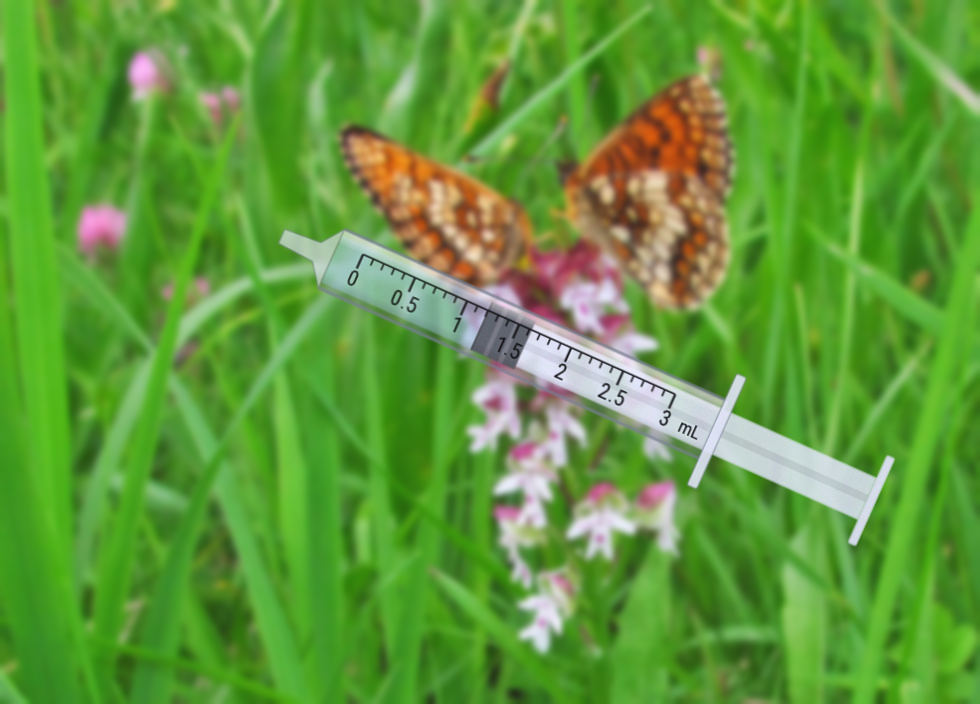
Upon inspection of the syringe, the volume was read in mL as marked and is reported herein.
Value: 1.2 mL
